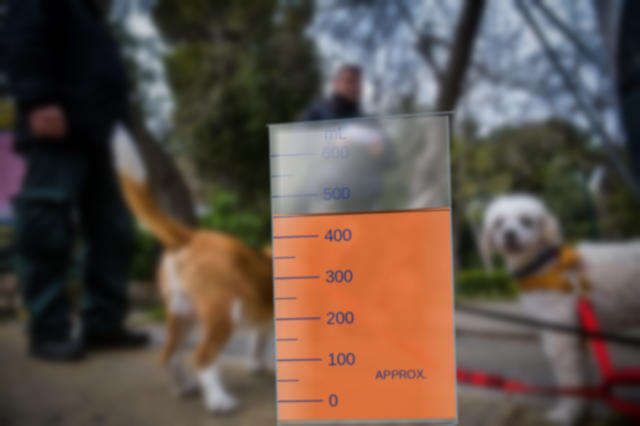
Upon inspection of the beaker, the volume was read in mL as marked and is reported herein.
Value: 450 mL
